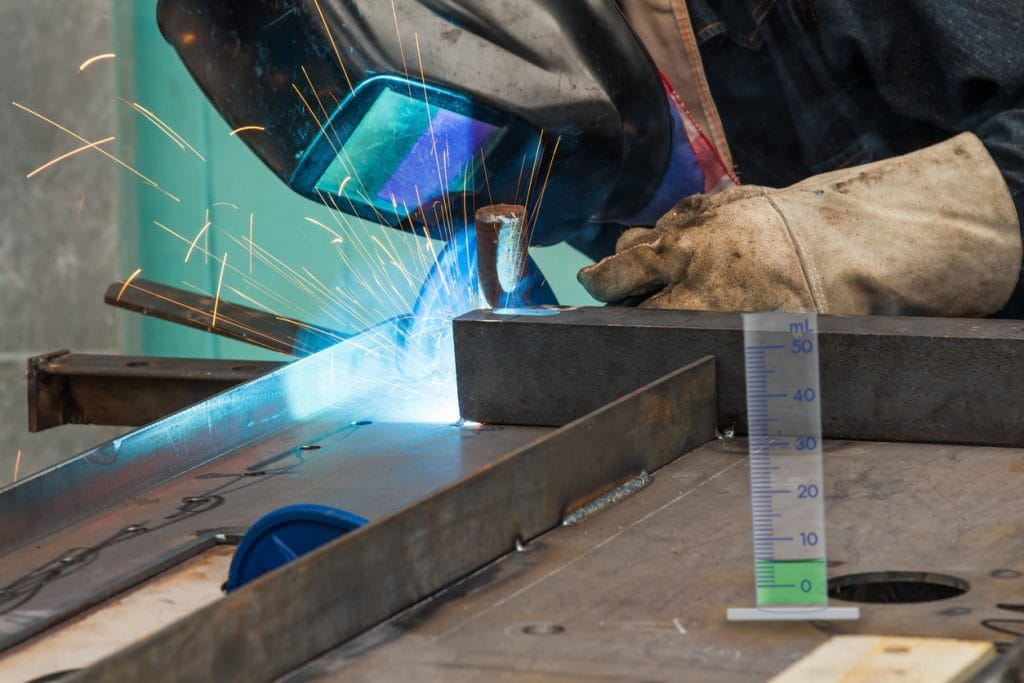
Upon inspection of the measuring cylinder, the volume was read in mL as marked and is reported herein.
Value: 5 mL
